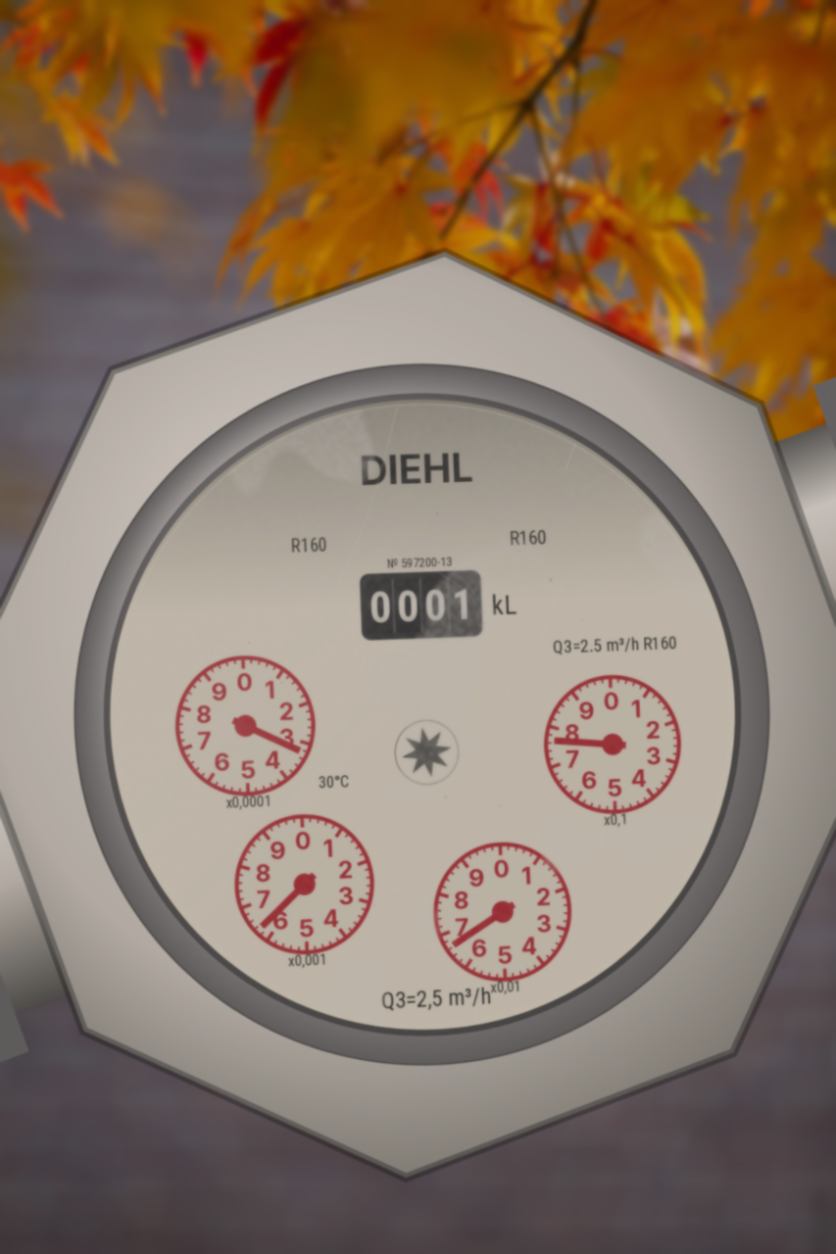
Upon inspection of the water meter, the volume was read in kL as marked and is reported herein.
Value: 1.7663 kL
